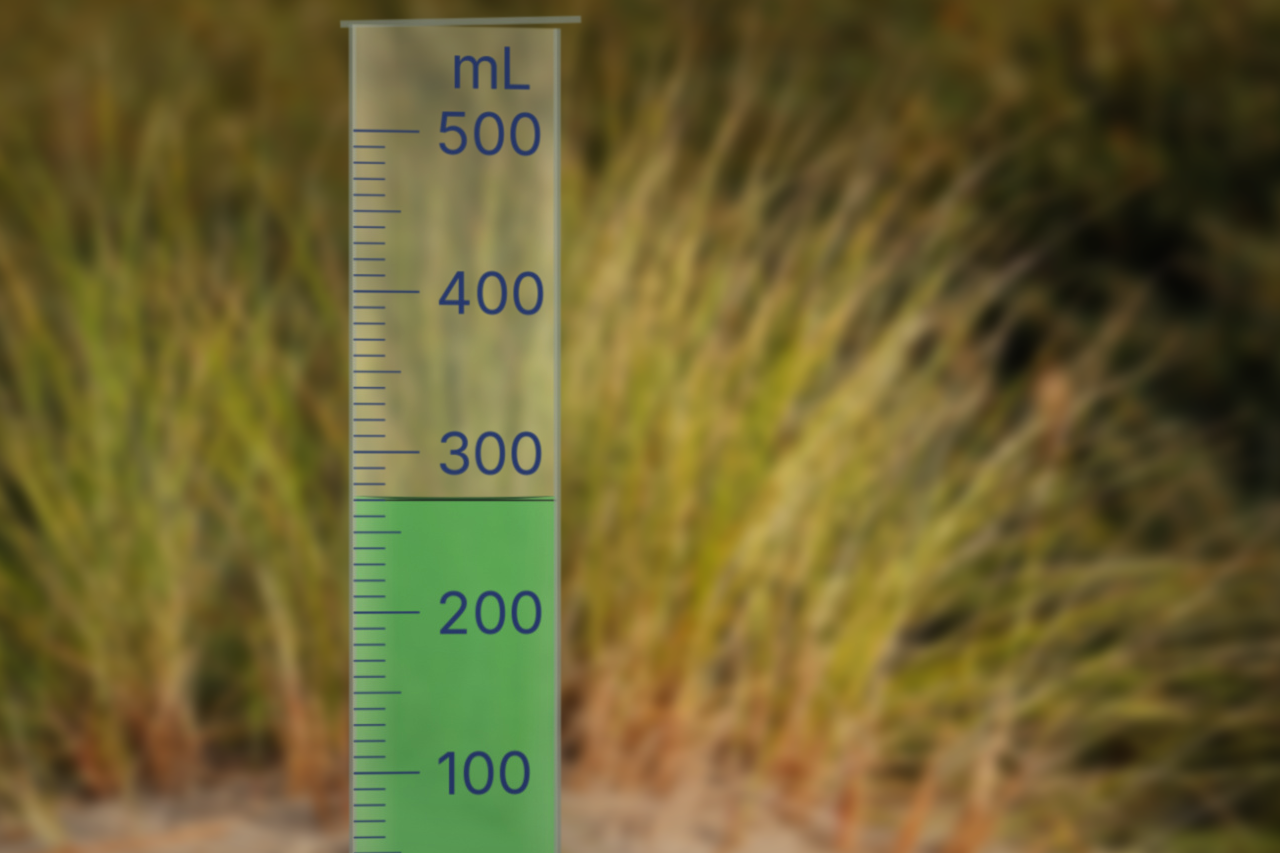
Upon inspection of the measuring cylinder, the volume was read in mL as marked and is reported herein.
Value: 270 mL
